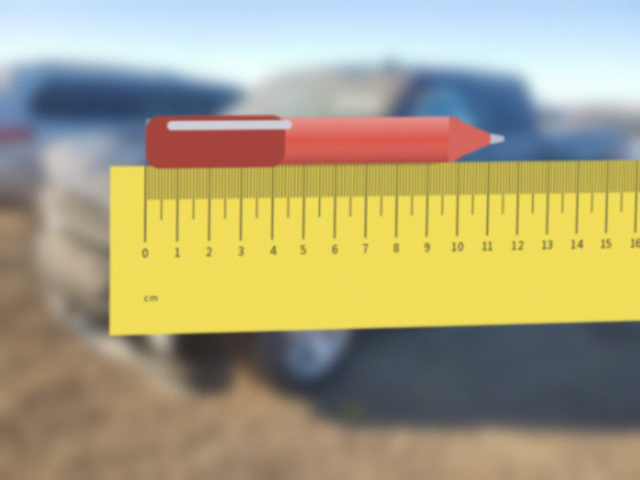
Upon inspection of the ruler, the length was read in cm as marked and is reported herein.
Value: 11.5 cm
